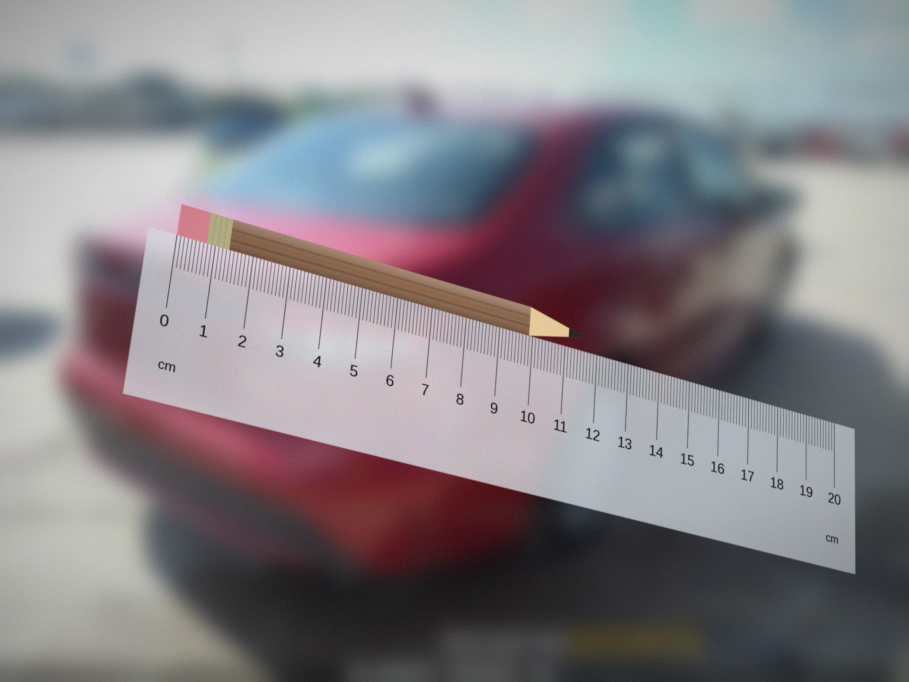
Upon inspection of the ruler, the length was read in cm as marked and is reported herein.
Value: 11.5 cm
